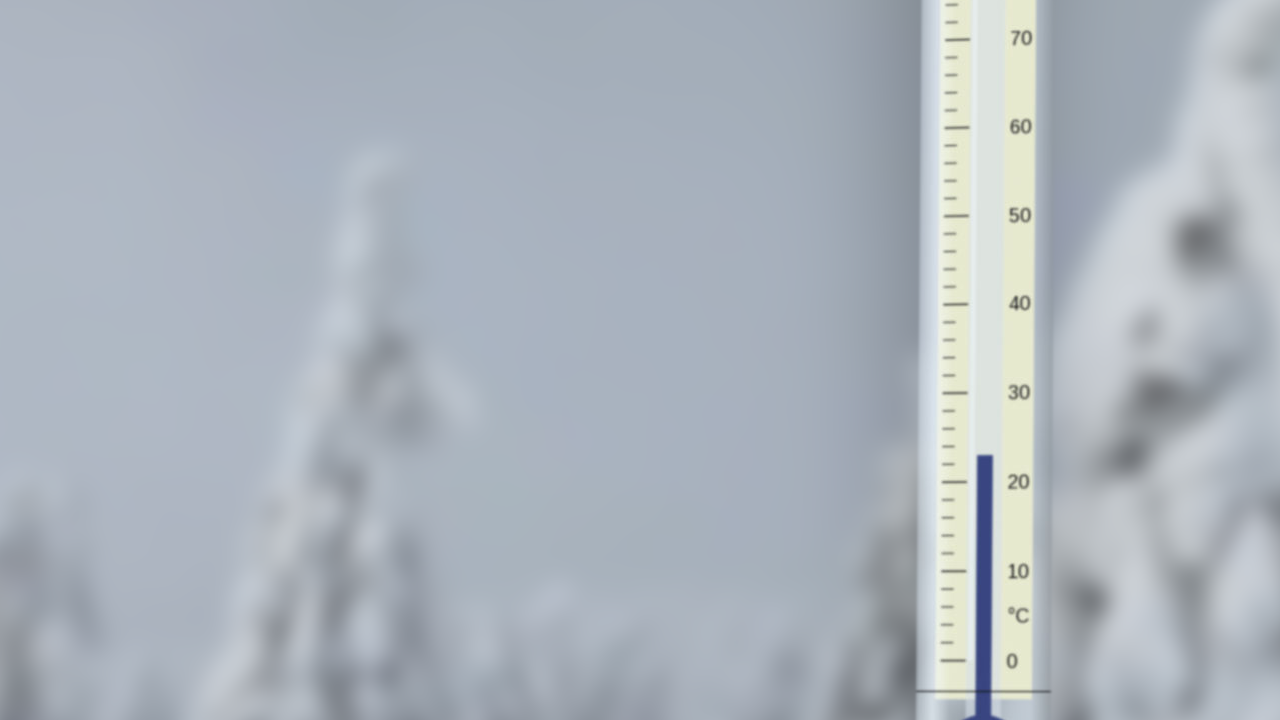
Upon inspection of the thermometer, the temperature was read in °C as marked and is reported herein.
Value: 23 °C
